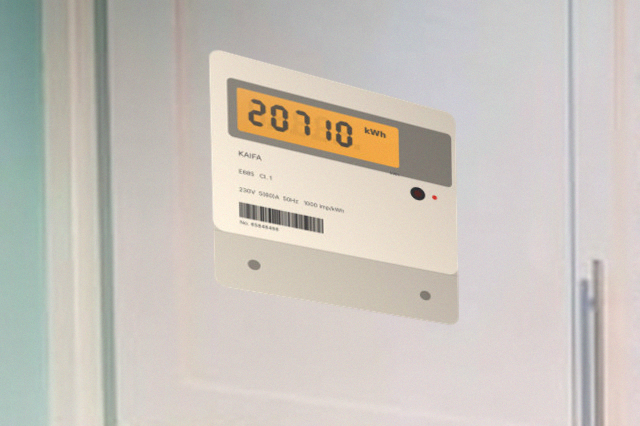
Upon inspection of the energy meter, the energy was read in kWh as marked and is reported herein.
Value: 20710 kWh
